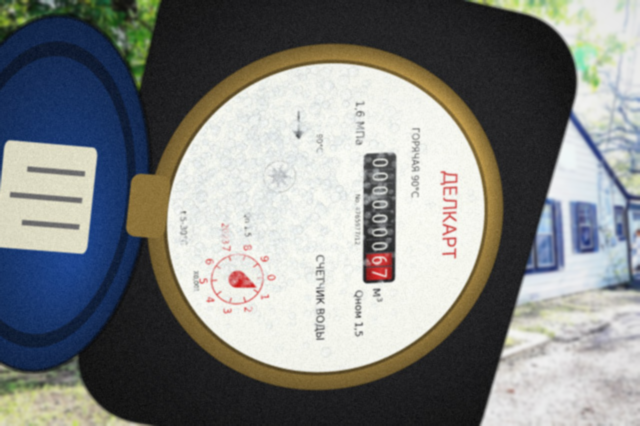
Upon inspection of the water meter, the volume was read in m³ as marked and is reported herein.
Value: 0.670 m³
